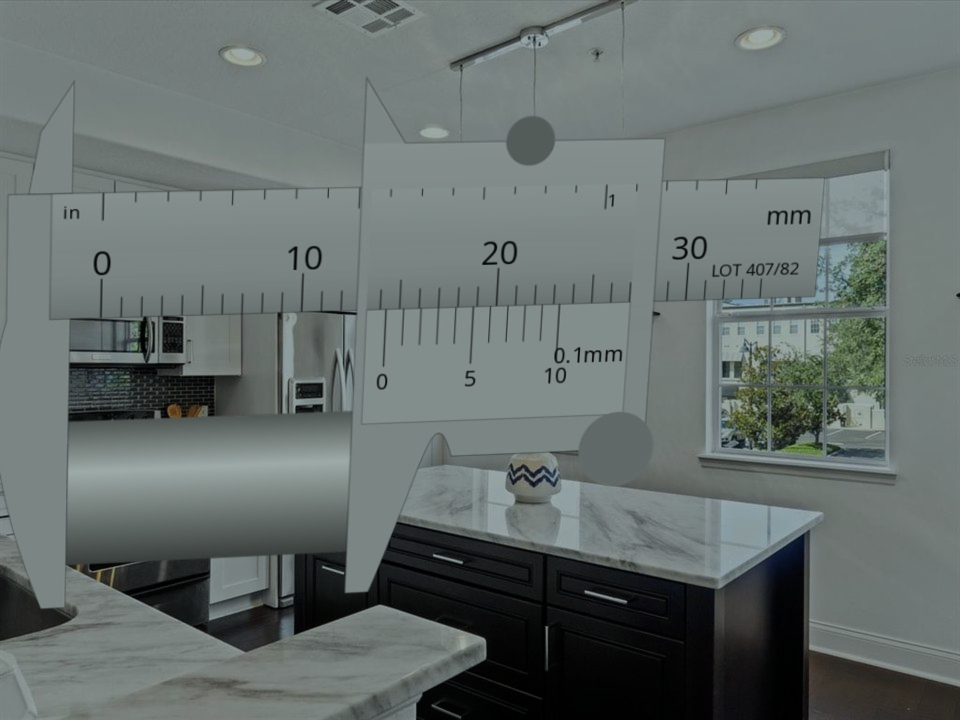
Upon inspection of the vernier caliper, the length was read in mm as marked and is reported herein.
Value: 14.3 mm
